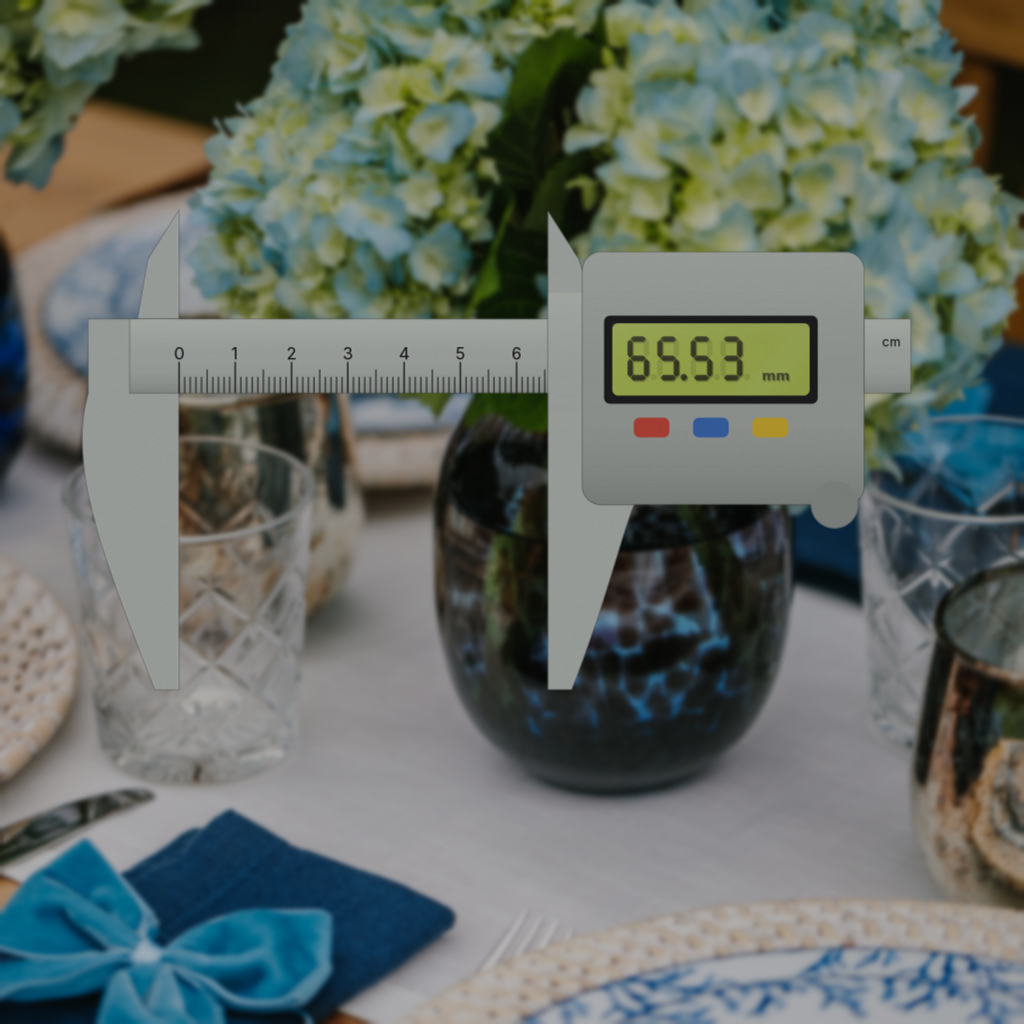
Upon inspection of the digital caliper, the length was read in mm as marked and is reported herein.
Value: 65.53 mm
